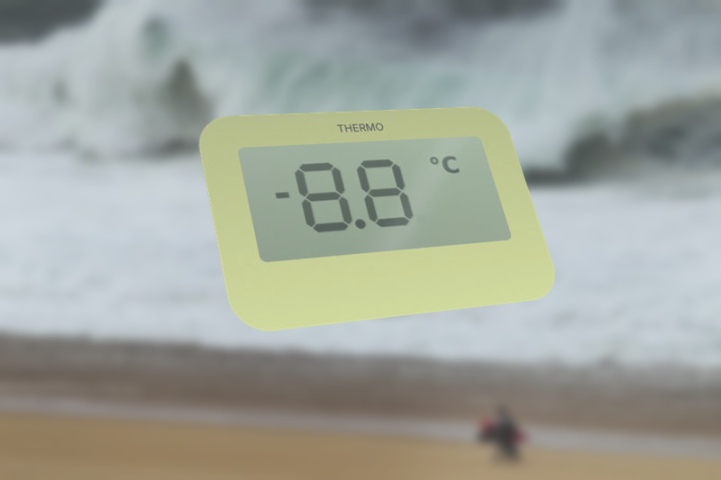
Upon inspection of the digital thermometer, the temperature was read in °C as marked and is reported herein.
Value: -8.8 °C
